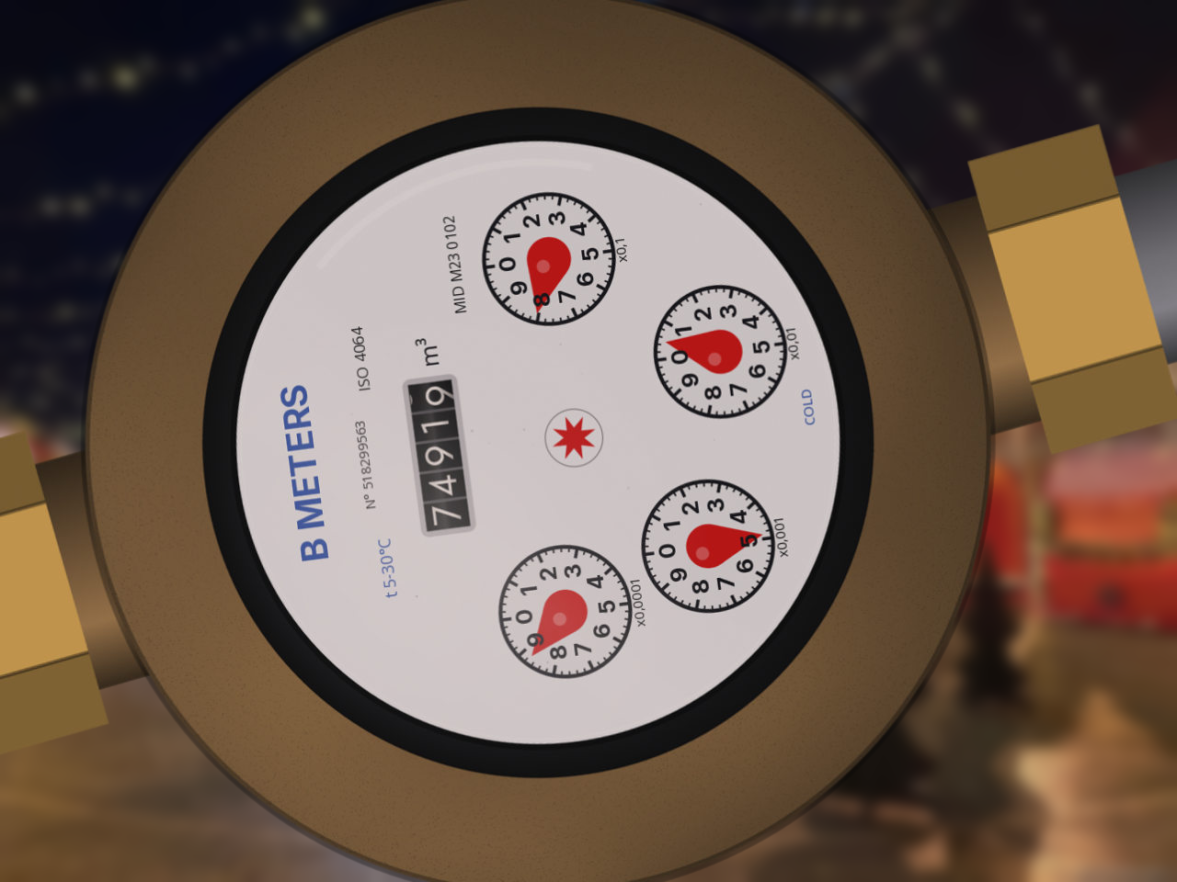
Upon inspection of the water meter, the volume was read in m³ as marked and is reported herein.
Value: 74918.8048 m³
